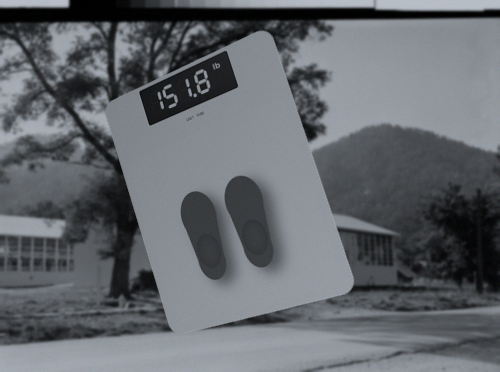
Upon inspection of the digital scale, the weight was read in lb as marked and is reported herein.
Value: 151.8 lb
